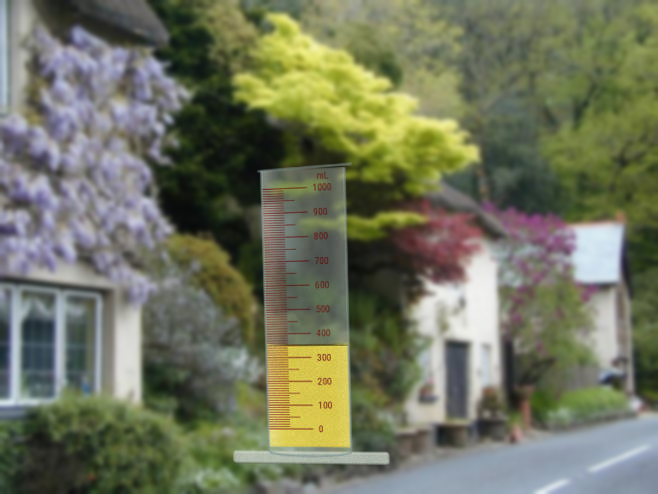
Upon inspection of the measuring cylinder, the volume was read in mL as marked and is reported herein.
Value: 350 mL
